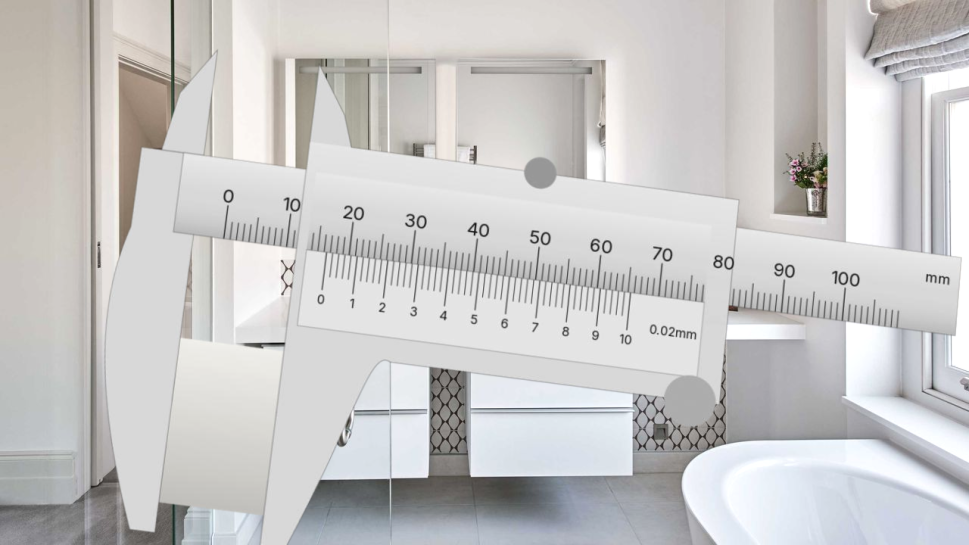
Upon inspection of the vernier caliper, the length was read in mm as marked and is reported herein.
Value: 16.4 mm
